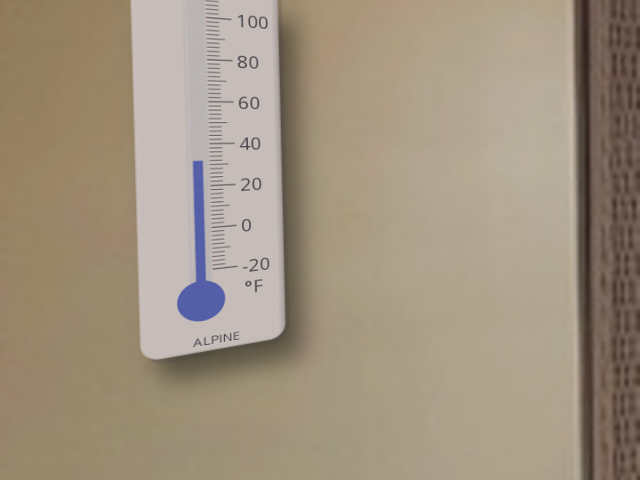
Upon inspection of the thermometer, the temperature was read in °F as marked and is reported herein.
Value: 32 °F
